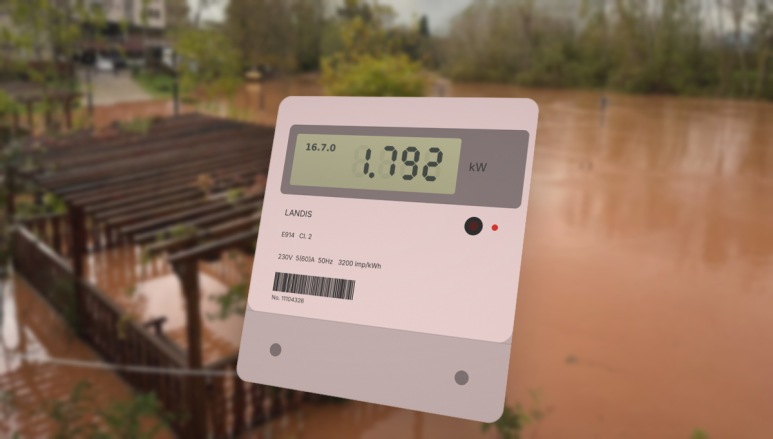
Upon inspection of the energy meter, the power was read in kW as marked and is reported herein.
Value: 1.792 kW
